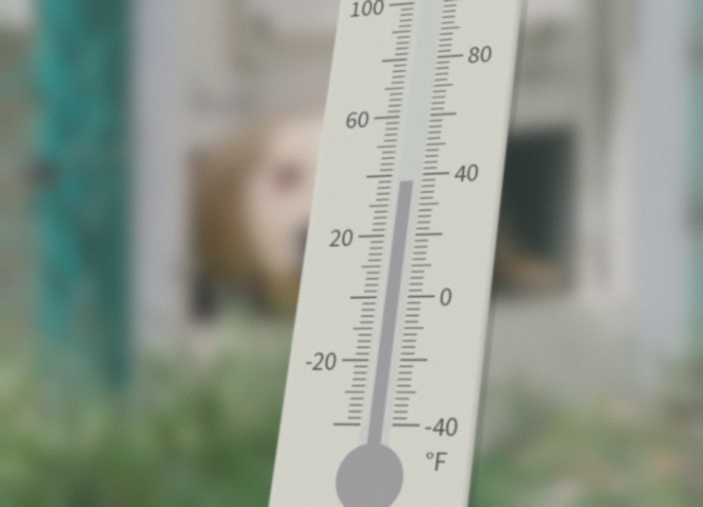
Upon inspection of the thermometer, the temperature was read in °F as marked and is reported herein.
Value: 38 °F
